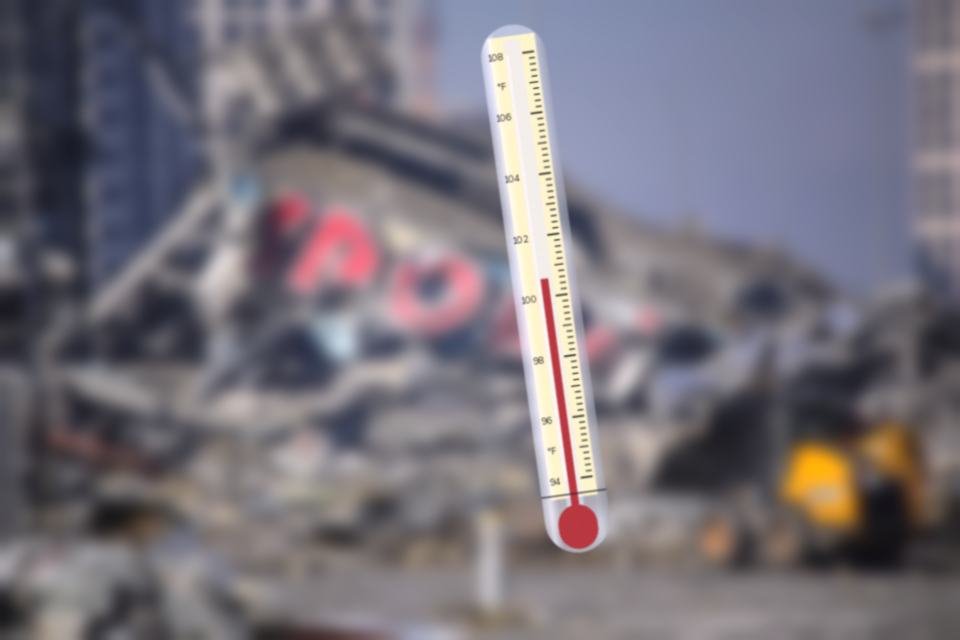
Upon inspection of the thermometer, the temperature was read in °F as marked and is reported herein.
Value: 100.6 °F
